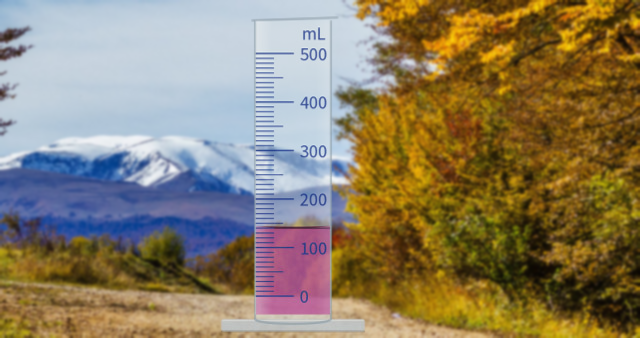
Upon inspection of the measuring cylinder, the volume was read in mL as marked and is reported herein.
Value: 140 mL
